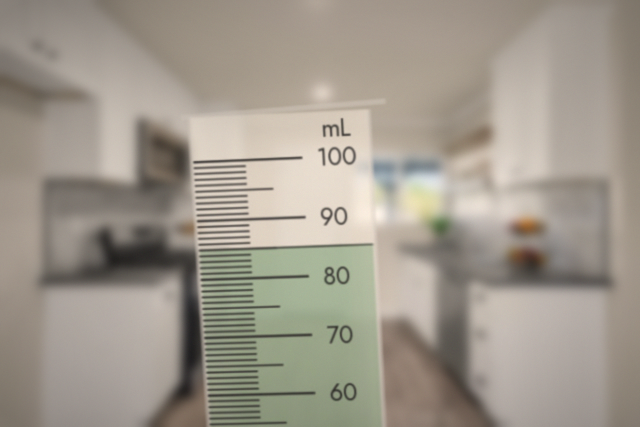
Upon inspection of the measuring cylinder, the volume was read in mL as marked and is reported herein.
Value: 85 mL
